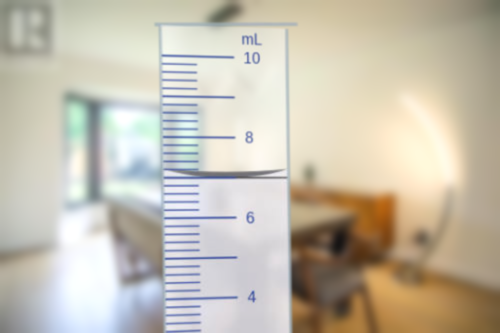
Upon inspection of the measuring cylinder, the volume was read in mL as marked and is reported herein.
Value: 7 mL
